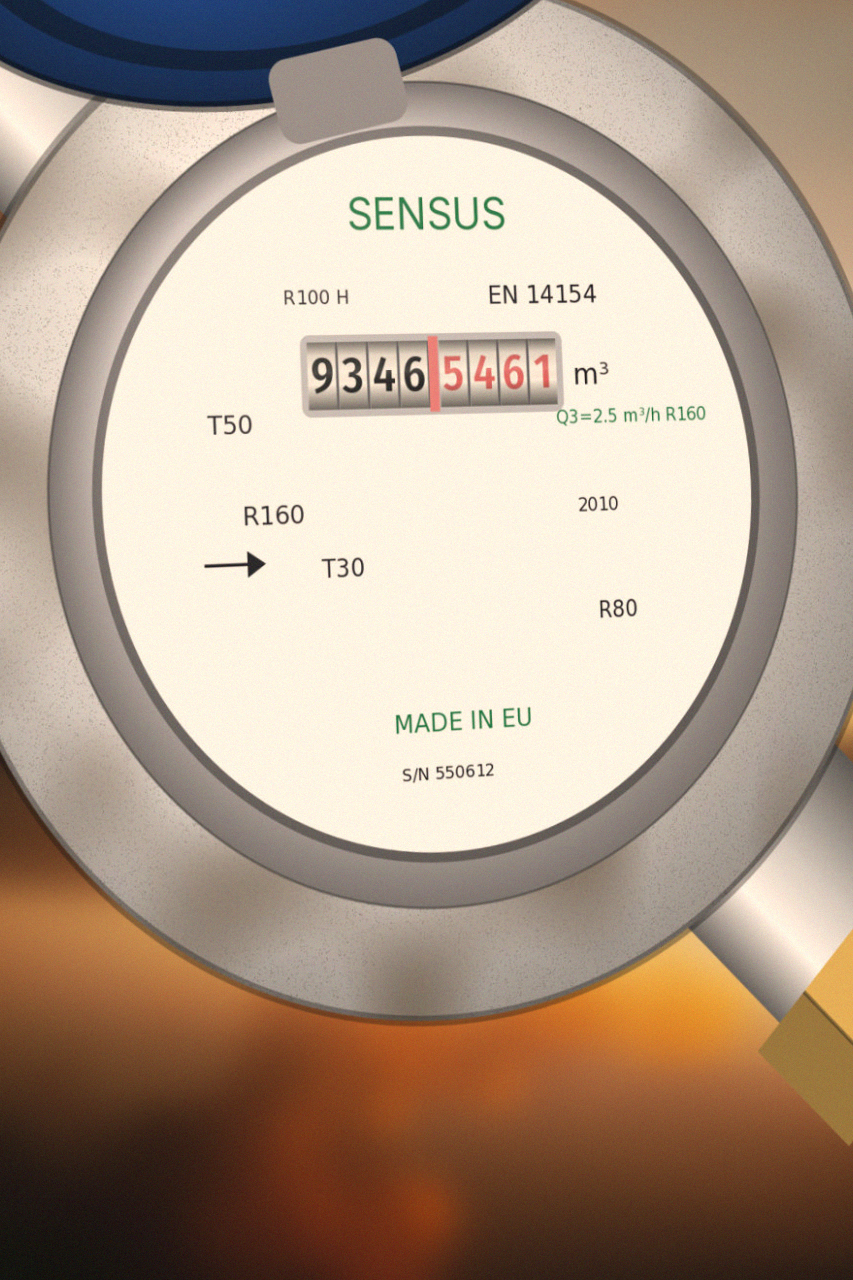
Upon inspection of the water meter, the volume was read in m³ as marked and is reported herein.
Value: 9346.5461 m³
